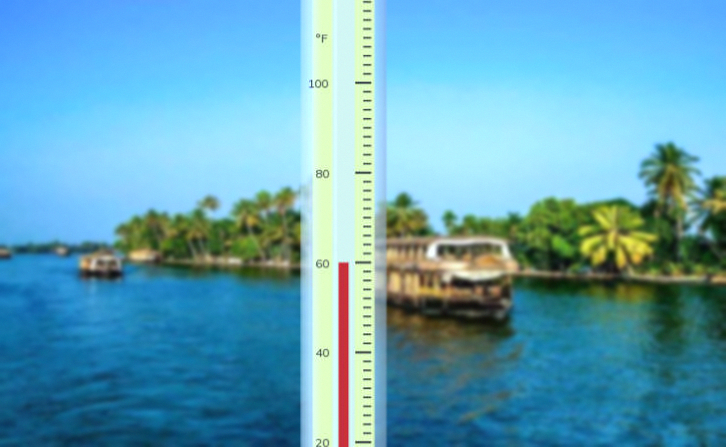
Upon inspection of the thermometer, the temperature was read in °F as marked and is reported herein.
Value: 60 °F
